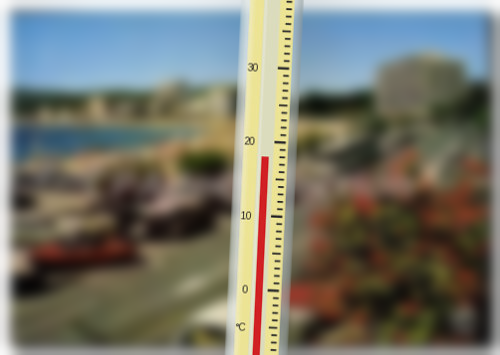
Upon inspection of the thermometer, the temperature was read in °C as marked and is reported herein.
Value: 18 °C
